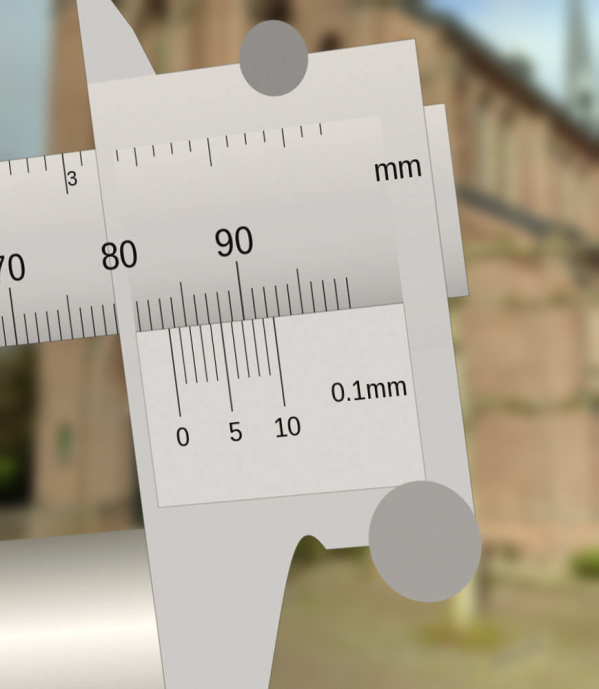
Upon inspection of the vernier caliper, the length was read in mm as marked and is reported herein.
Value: 83.5 mm
